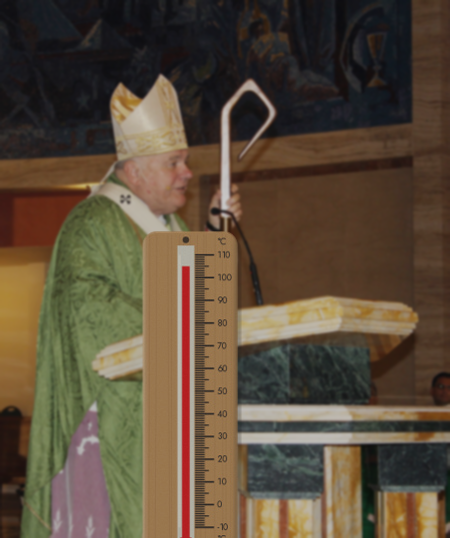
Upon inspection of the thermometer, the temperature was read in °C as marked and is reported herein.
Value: 105 °C
